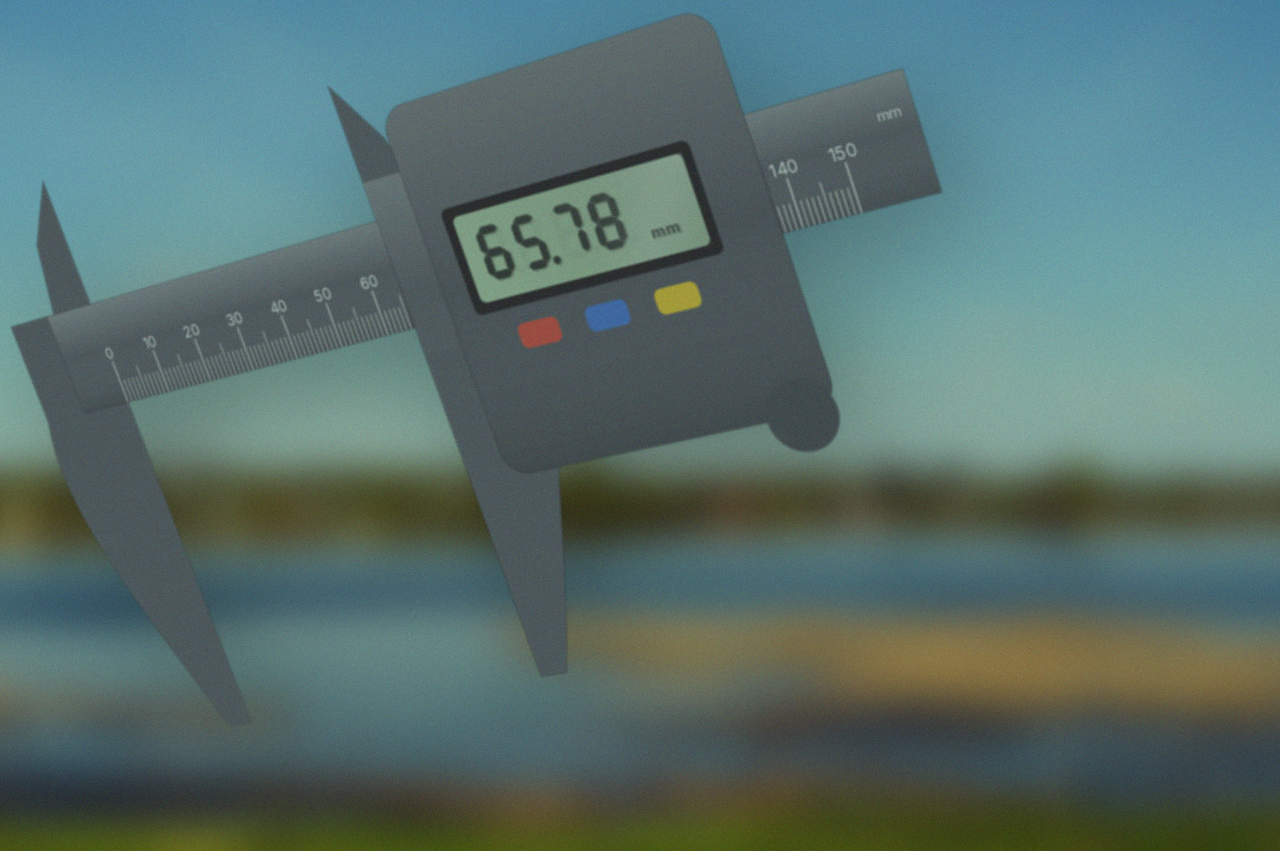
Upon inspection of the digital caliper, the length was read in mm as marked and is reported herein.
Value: 65.78 mm
